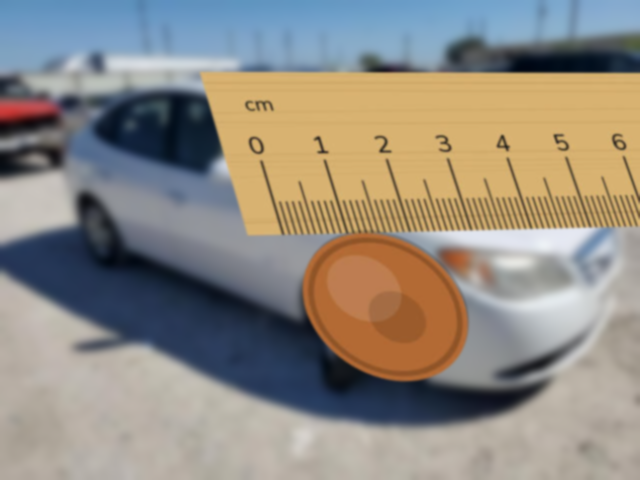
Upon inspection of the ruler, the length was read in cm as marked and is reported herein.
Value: 2.5 cm
